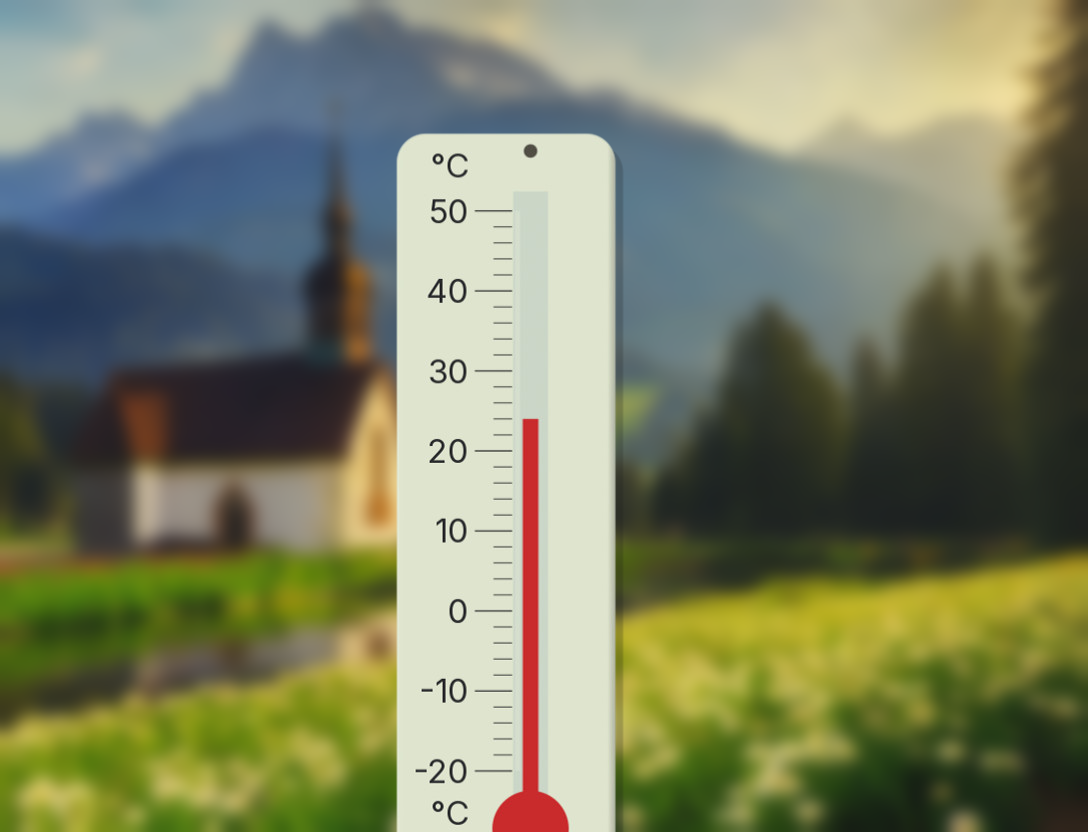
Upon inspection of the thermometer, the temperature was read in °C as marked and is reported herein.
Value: 24 °C
